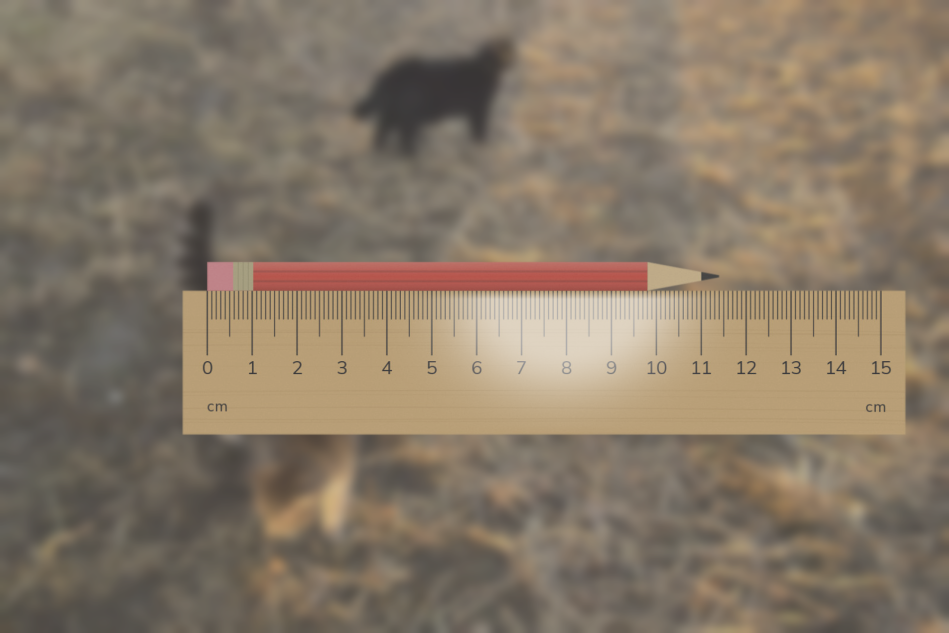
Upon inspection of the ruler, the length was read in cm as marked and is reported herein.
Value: 11.4 cm
